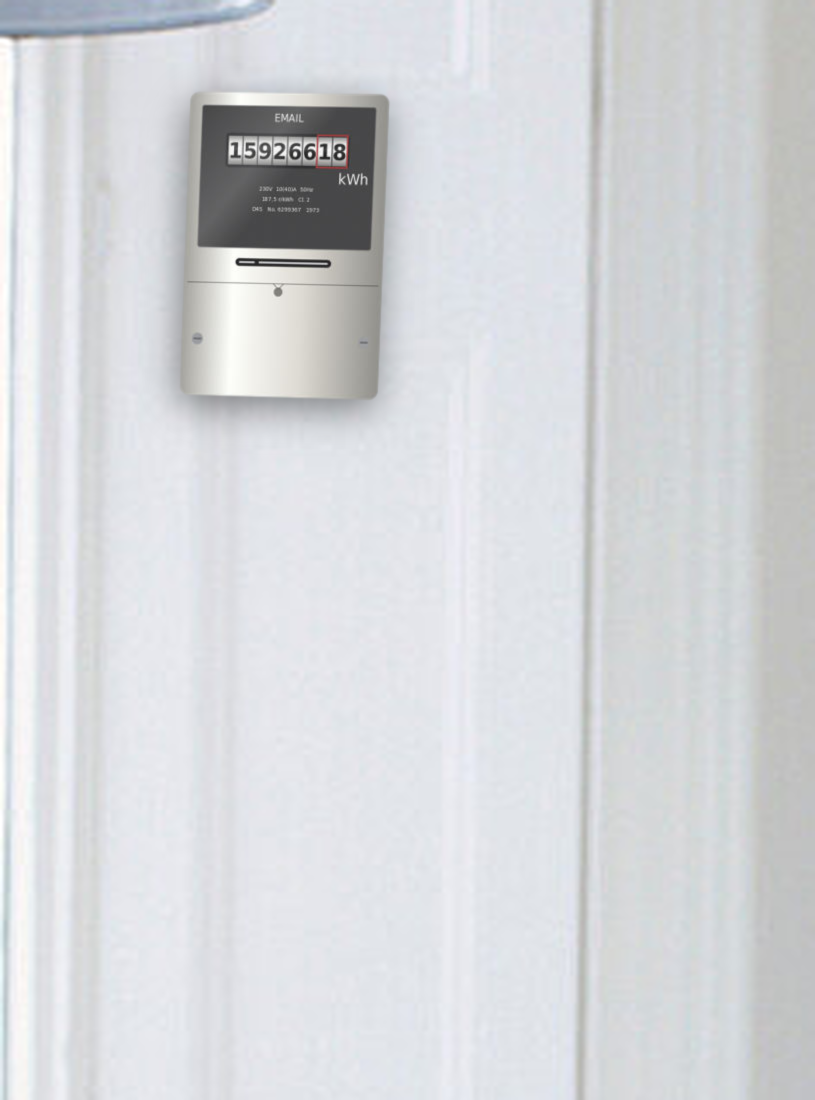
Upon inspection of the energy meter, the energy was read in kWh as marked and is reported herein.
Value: 159266.18 kWh
